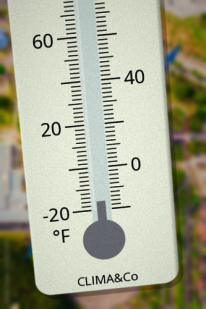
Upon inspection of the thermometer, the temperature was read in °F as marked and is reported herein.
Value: -16 °F
